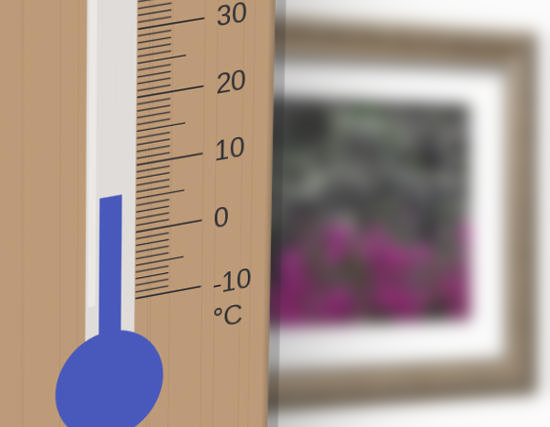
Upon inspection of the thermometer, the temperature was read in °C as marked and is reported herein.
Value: 6 °C
